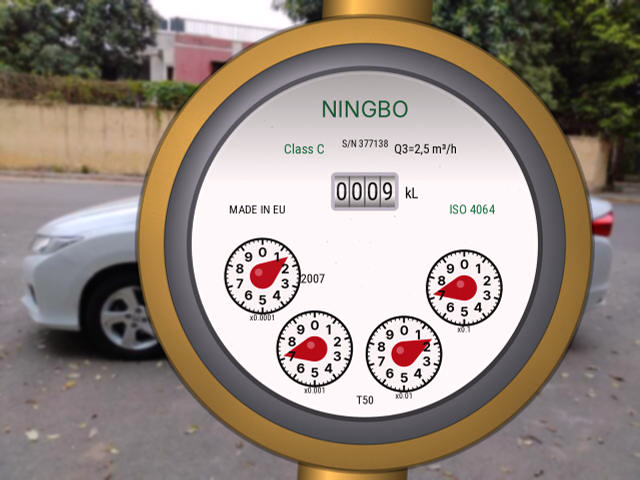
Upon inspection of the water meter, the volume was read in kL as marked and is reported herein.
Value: 9.7171 kL
